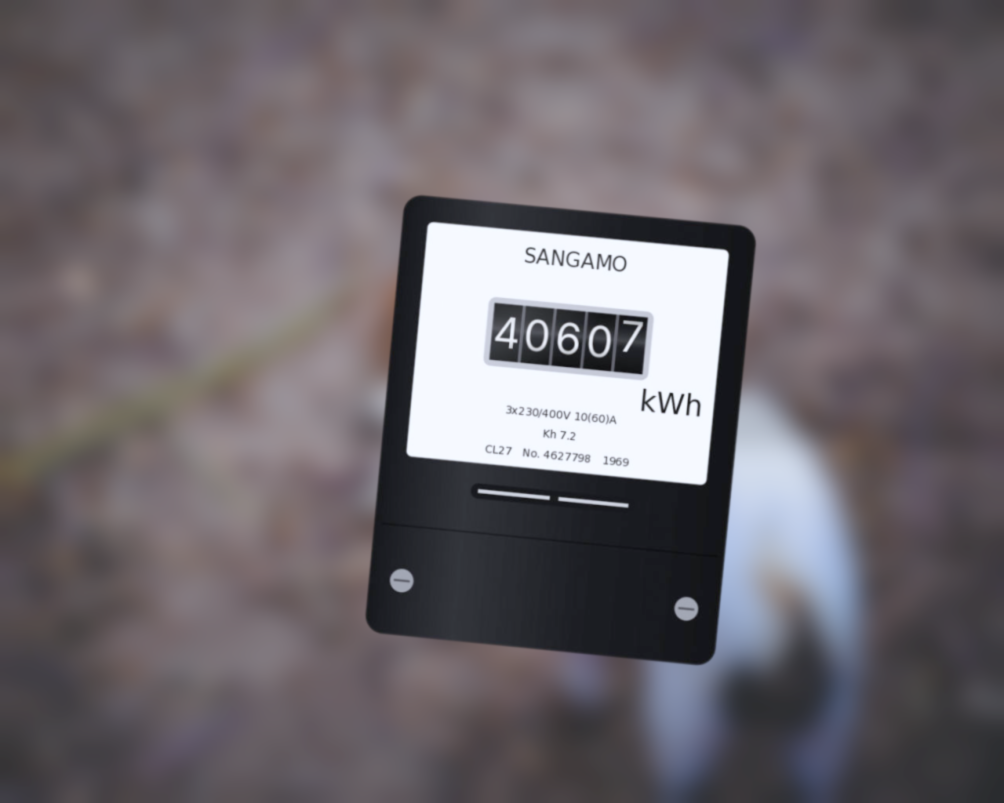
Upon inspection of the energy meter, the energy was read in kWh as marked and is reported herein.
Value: 40607 kWh
